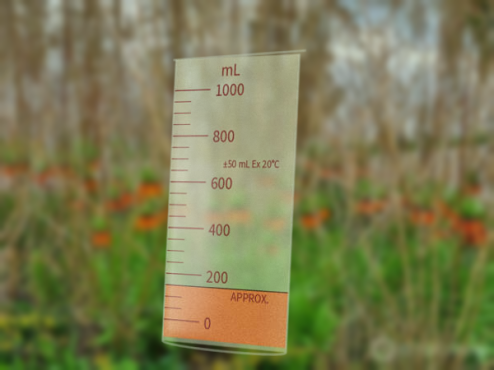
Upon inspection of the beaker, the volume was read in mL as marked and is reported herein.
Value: 150 mL
